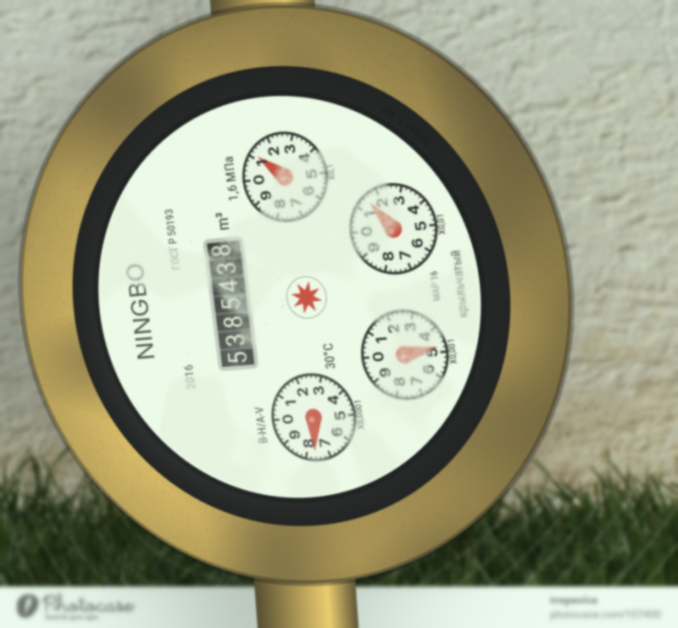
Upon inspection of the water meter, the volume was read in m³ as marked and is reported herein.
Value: 5385438.1147 m³
